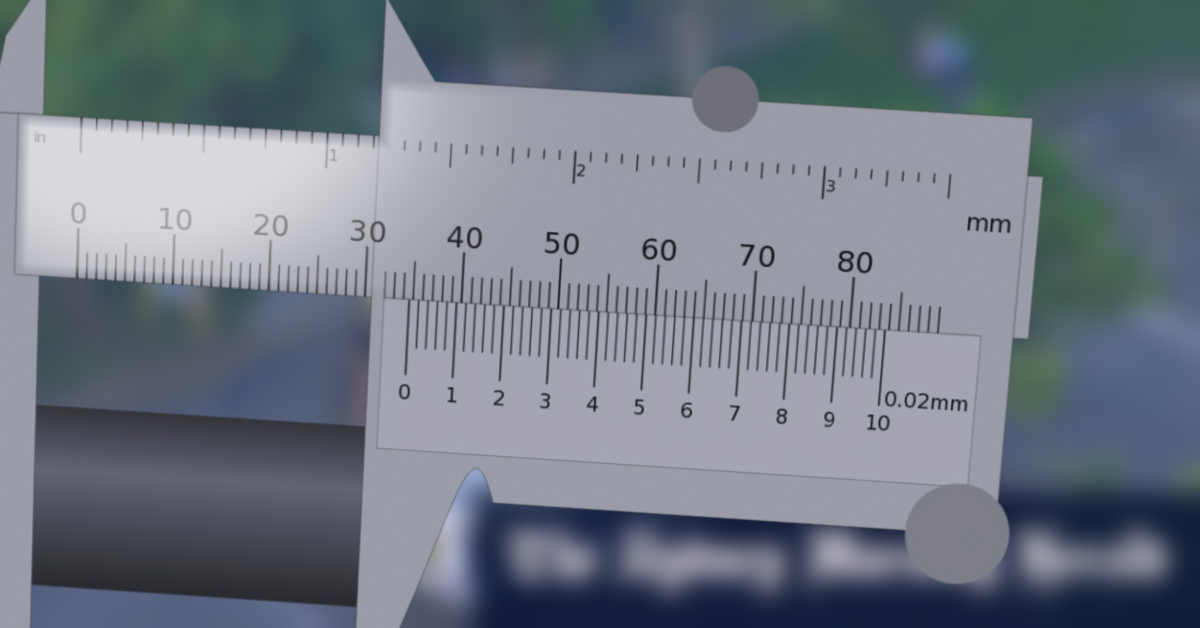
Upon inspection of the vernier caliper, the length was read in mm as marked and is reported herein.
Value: 34.6 mm
